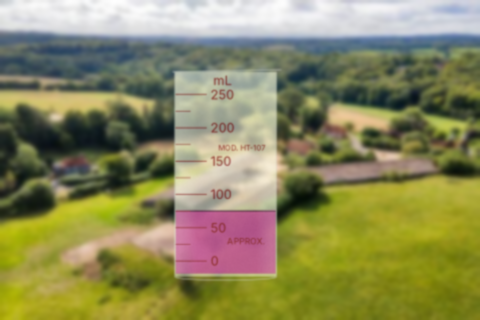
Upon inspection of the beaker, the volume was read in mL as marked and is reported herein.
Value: 75 mL
